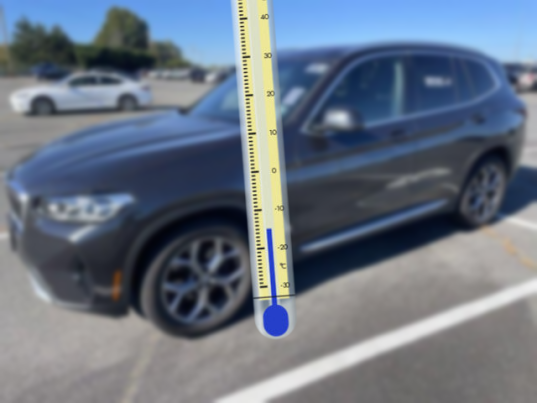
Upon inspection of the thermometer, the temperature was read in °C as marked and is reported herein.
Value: -15 °C
